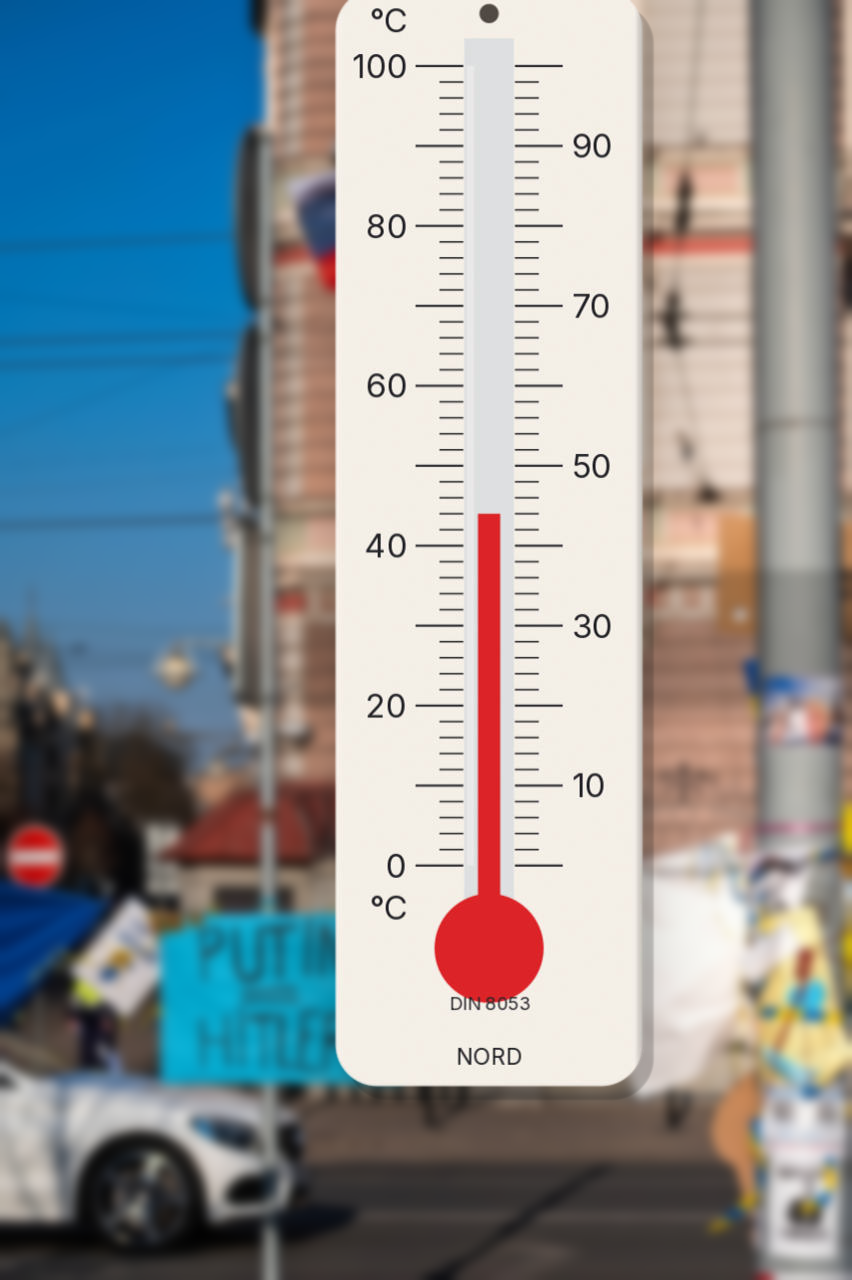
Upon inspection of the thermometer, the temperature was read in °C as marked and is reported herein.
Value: 44 °C
